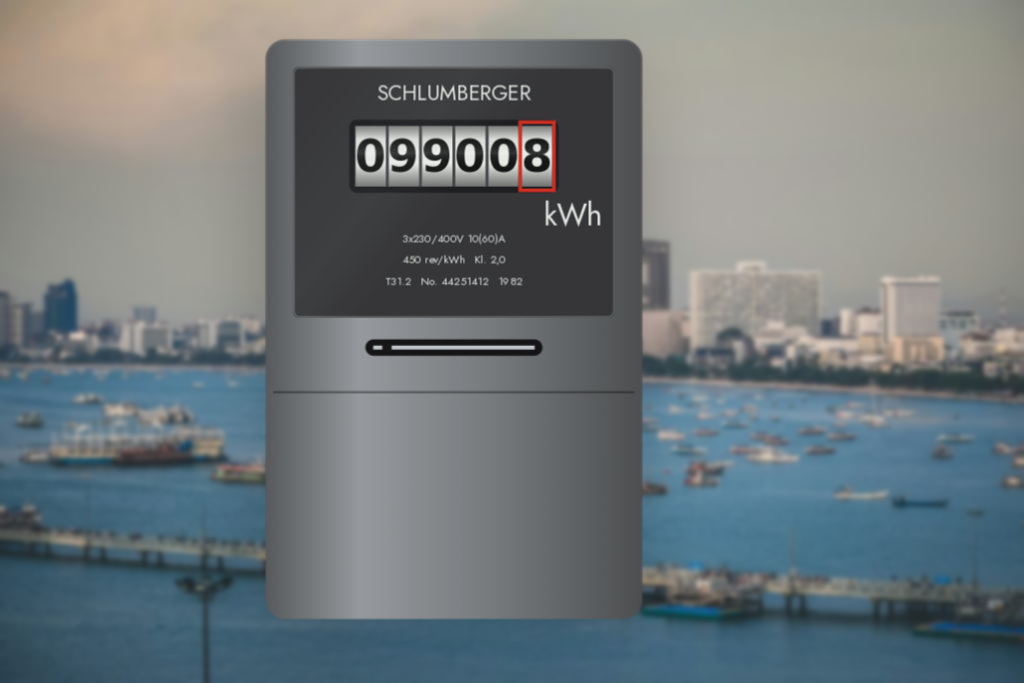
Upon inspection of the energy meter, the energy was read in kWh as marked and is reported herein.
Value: 9900.8 kWh
